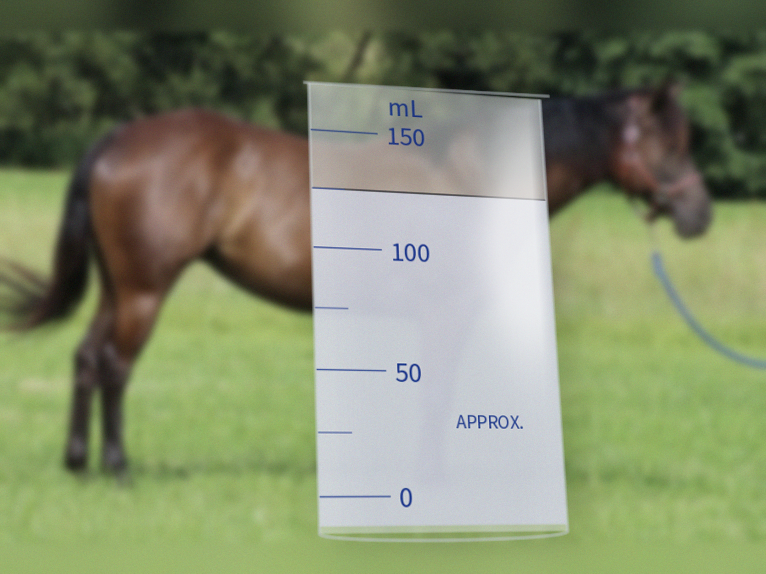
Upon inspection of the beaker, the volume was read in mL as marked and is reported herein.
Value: 125 mL
